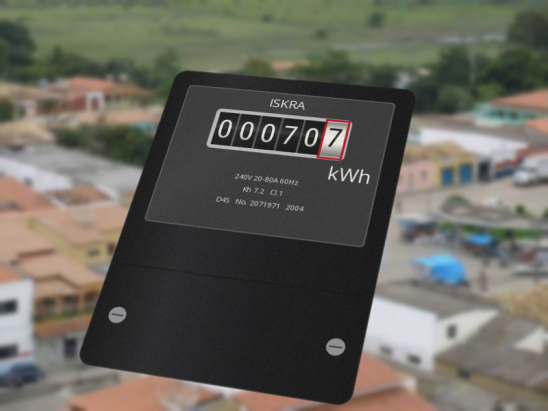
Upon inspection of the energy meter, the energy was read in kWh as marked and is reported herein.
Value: 70.7 kWh
